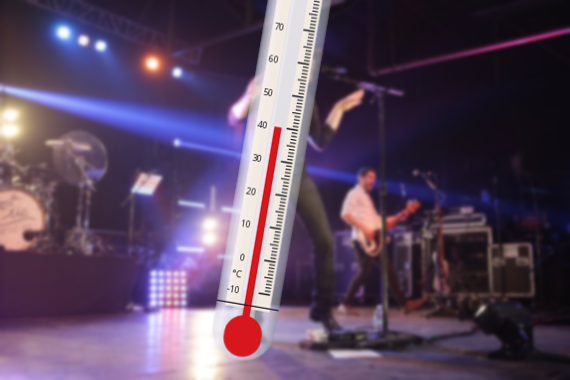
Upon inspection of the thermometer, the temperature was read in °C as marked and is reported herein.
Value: 40 °C
